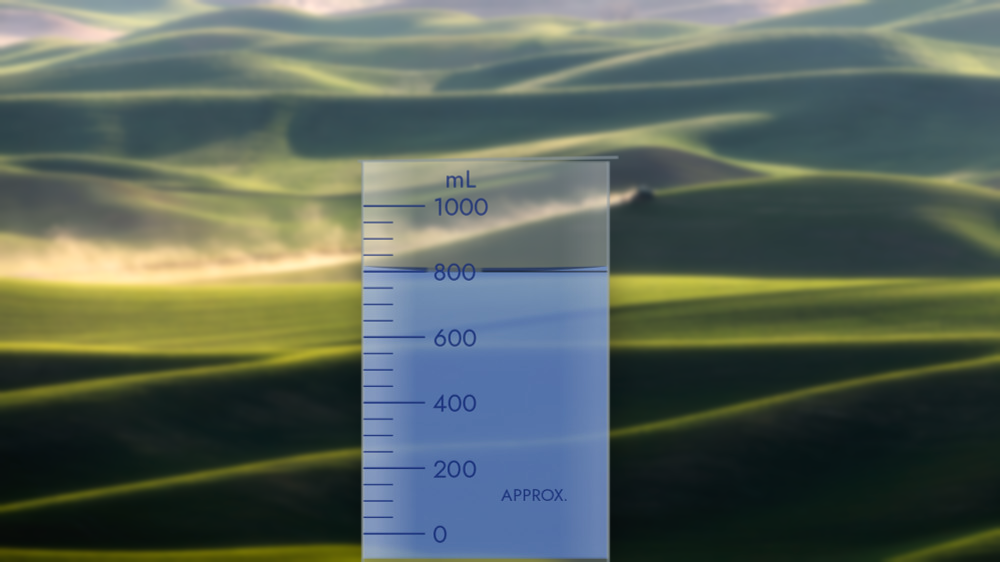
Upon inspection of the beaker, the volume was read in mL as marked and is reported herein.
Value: 800 mL
